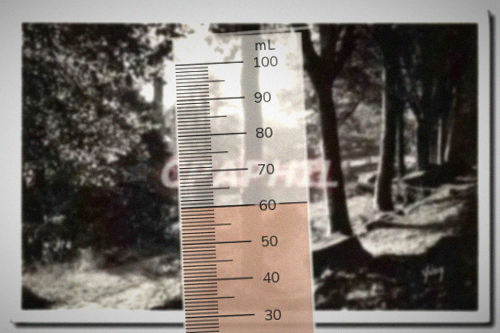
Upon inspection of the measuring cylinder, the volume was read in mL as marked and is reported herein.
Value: 60 mL
